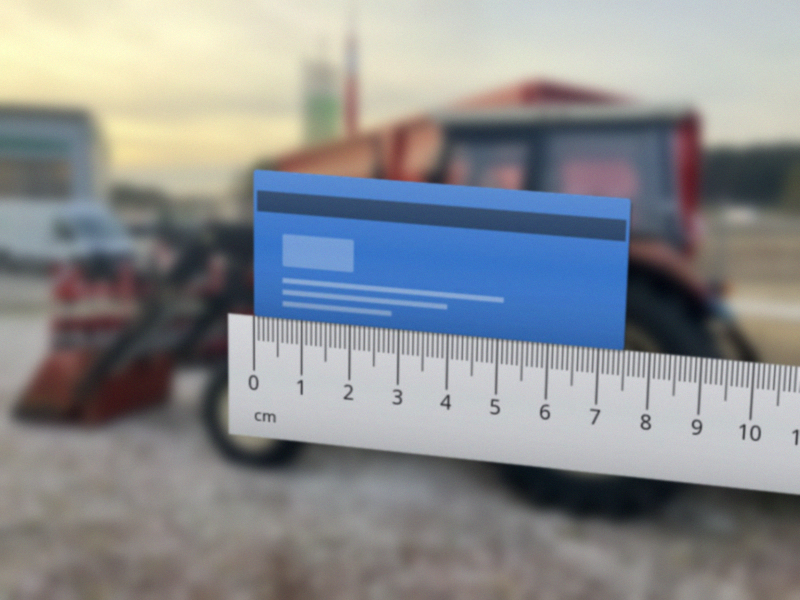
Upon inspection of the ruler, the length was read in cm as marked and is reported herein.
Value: 7.5 cm
